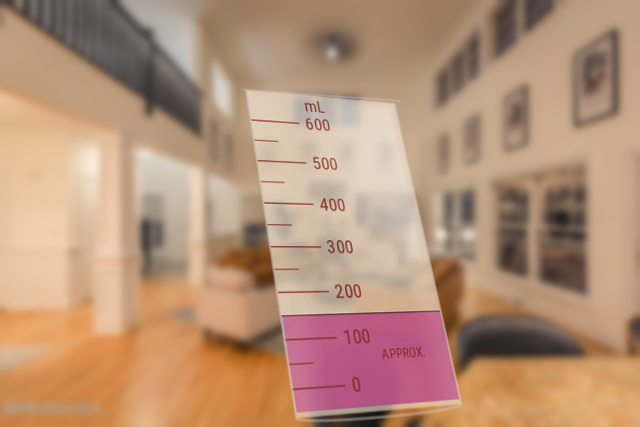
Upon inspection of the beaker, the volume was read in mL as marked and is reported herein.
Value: 150 mL
